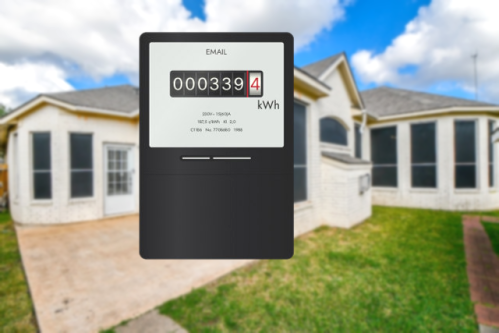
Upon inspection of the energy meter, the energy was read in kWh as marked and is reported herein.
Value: 339.4 kWh
